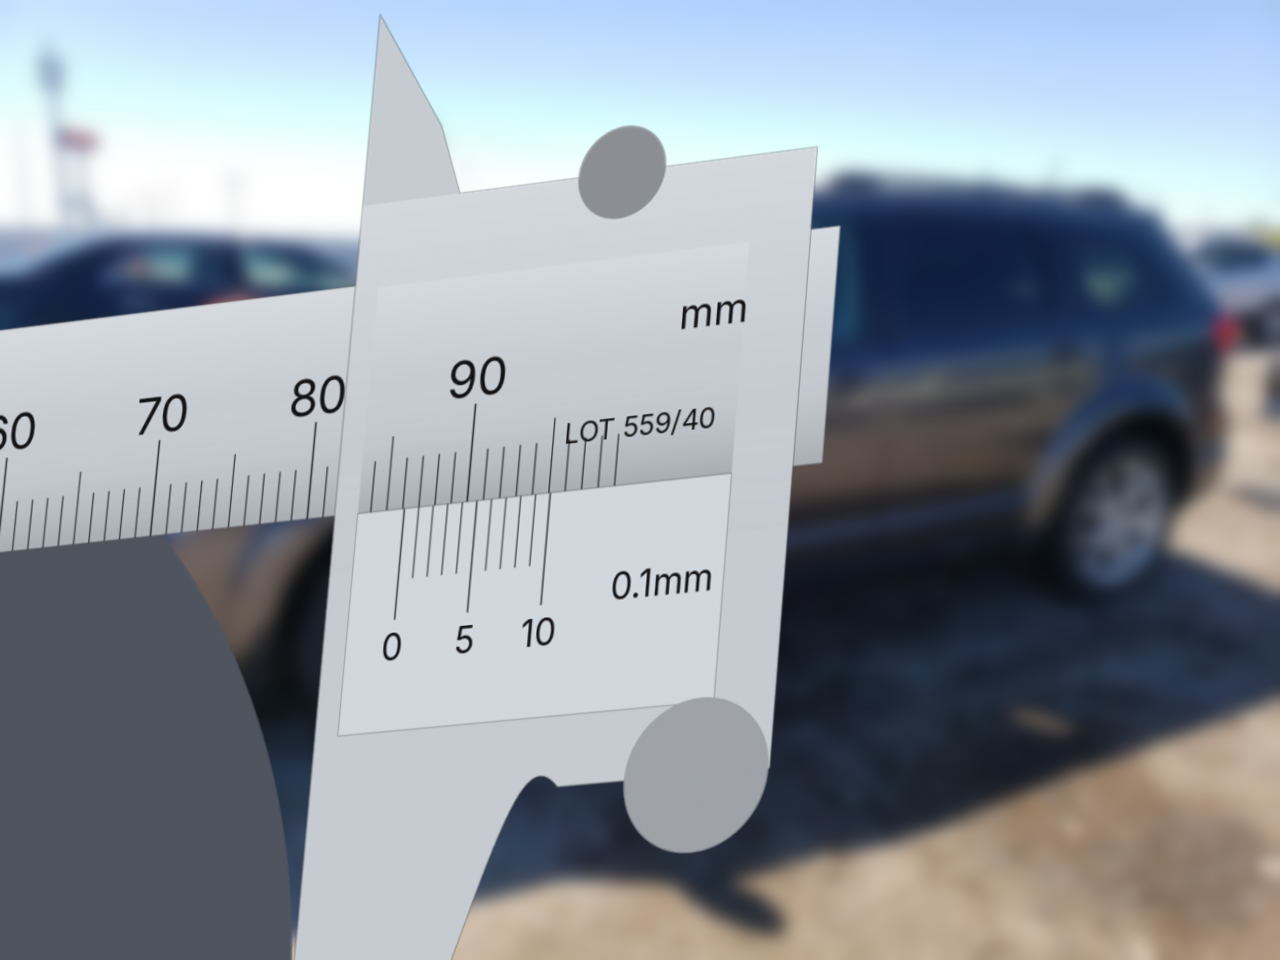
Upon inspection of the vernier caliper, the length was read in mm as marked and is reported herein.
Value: 86.1 mm
